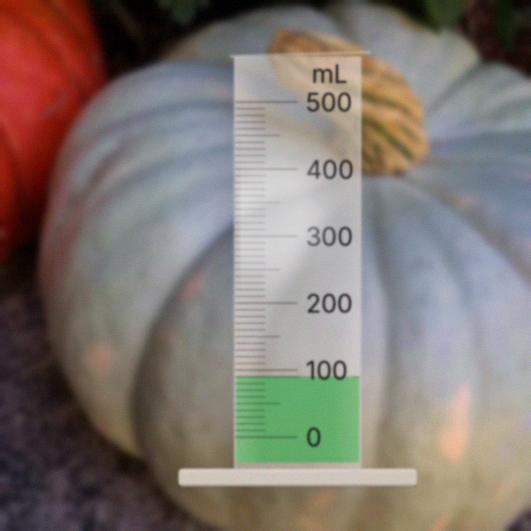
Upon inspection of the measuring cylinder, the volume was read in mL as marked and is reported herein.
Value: 90 mL
